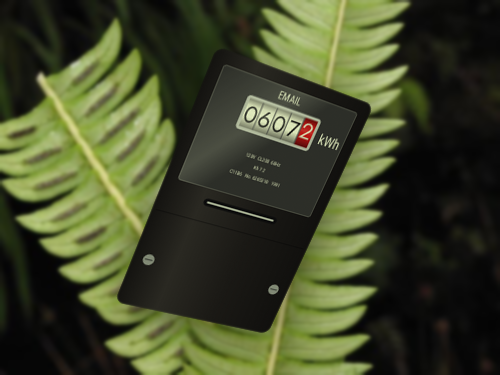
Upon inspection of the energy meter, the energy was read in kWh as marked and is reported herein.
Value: 607.2 kWh
